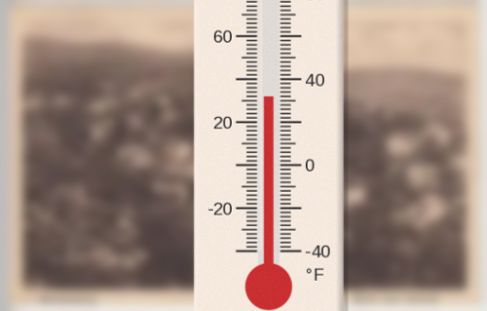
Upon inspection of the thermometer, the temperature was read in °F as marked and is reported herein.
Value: 32 °F
